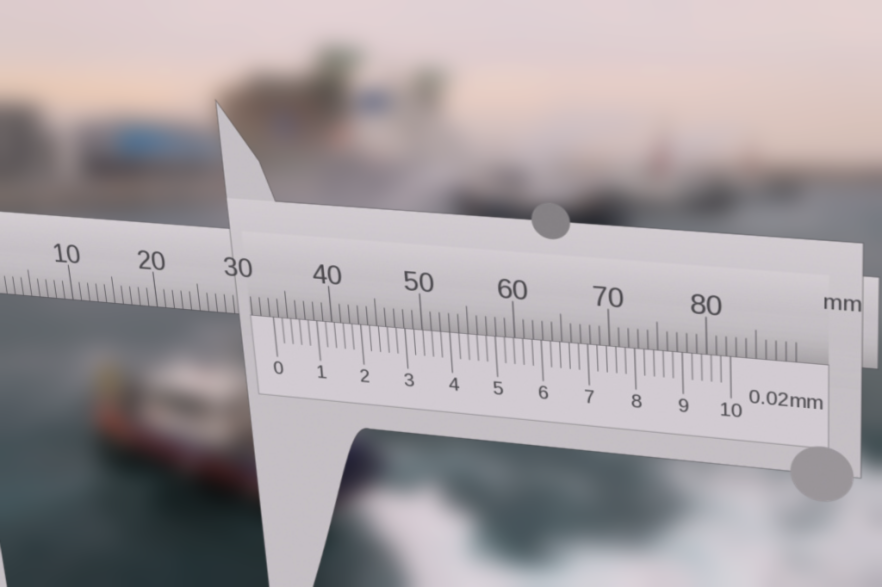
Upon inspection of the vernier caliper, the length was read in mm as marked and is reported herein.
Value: 33.4 mm
